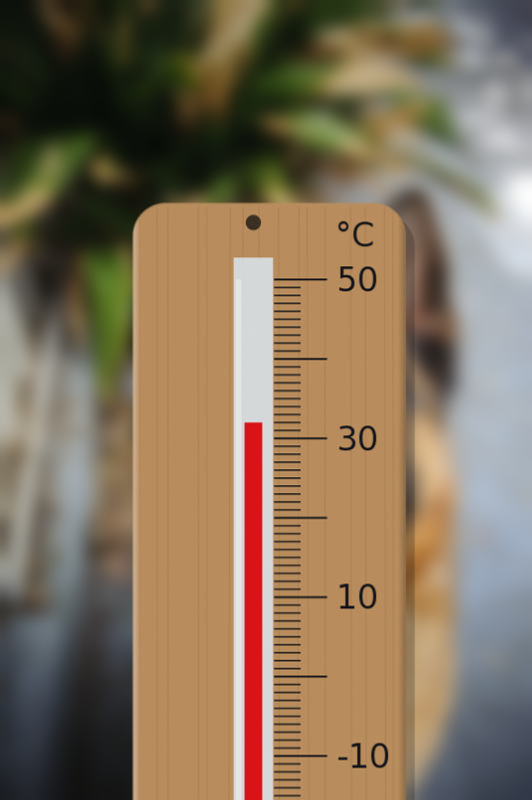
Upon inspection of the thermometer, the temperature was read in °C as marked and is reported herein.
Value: 32 °C
